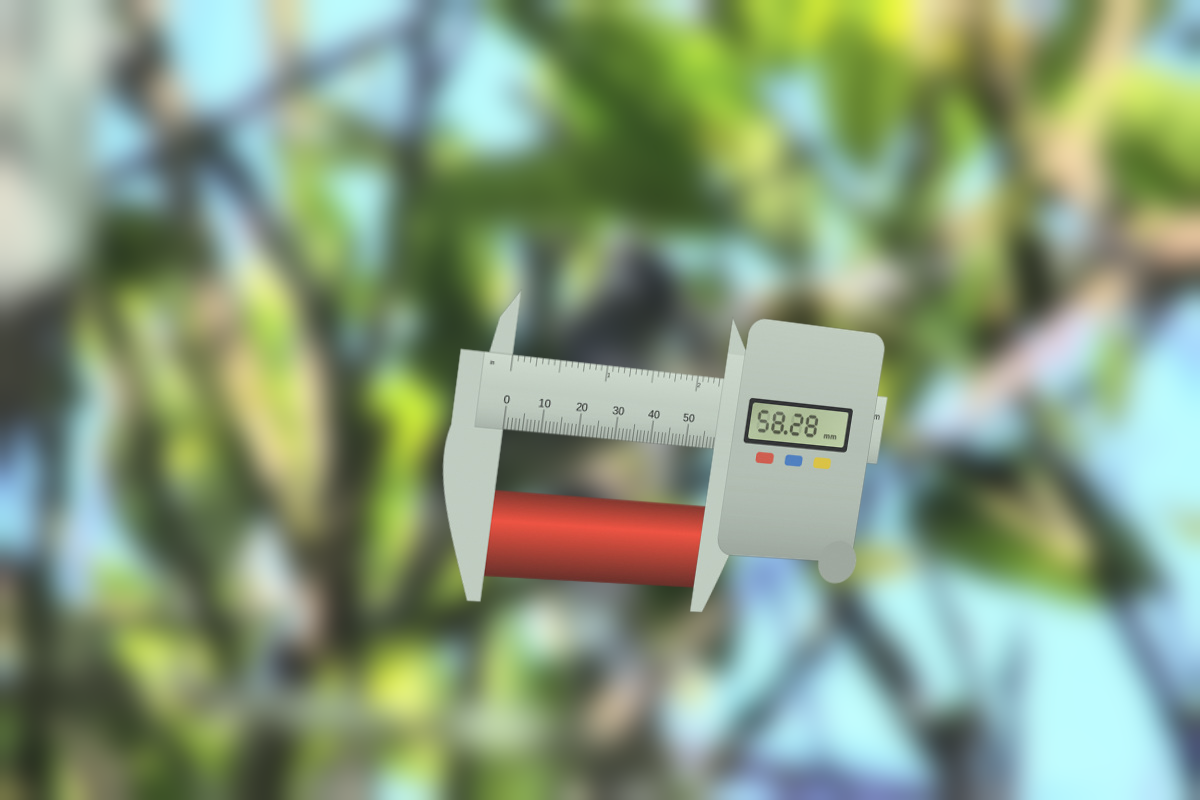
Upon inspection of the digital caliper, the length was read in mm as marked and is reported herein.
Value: 58.28 mm
